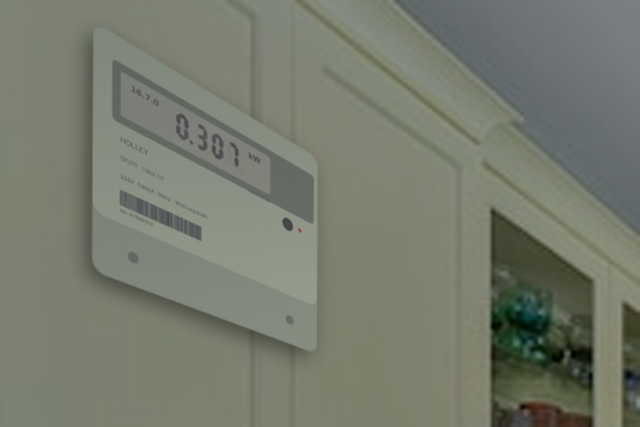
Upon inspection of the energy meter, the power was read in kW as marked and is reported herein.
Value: 0.307 kW
